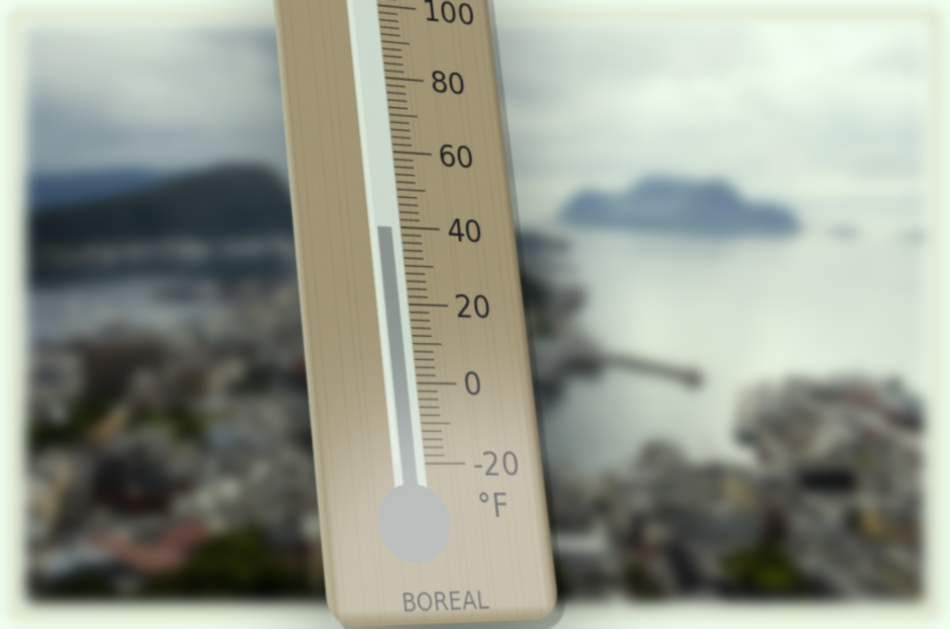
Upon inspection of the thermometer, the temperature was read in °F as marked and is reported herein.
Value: 40 °F
